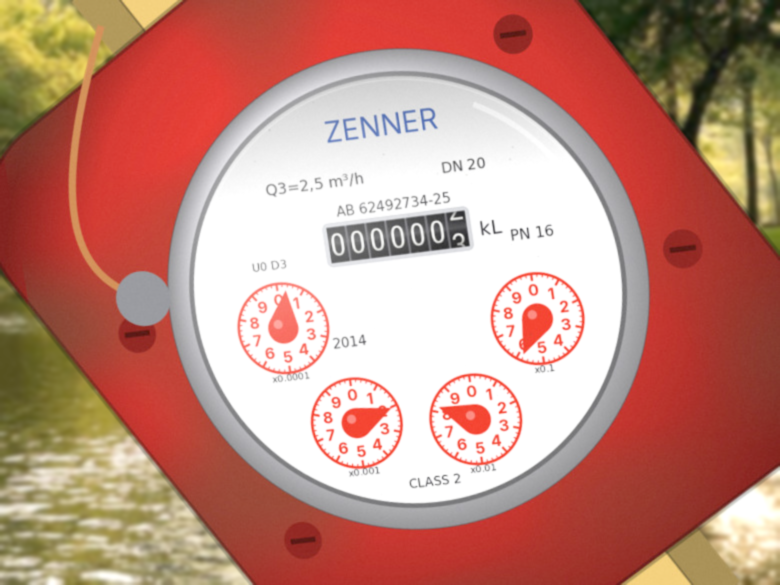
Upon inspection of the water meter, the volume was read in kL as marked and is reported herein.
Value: 2.5820 kL
